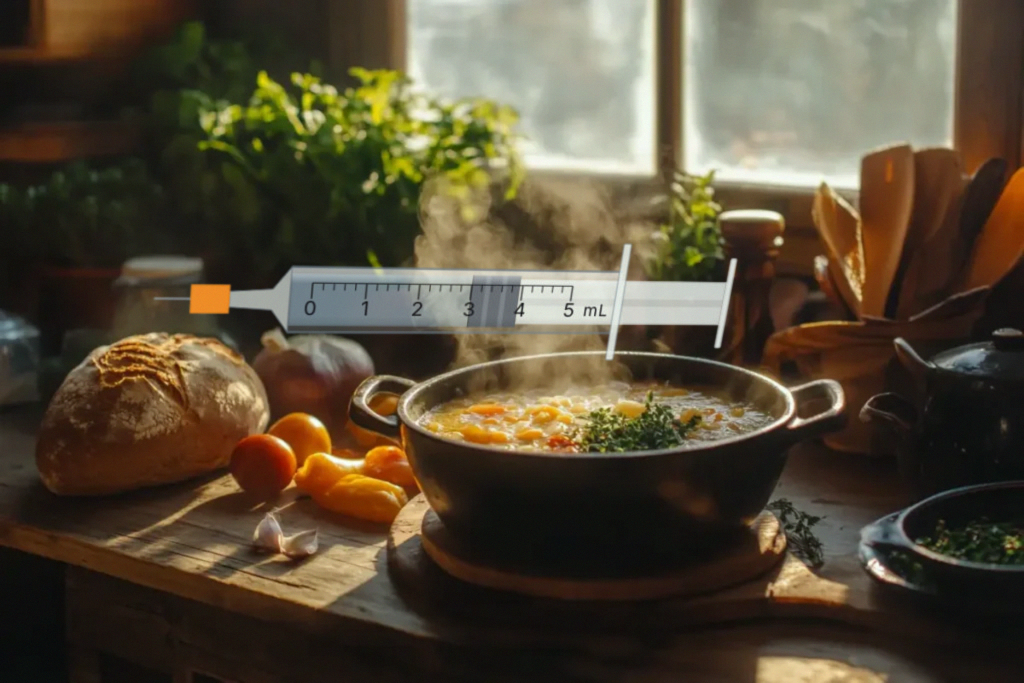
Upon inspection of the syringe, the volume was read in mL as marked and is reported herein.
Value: 3 mL
